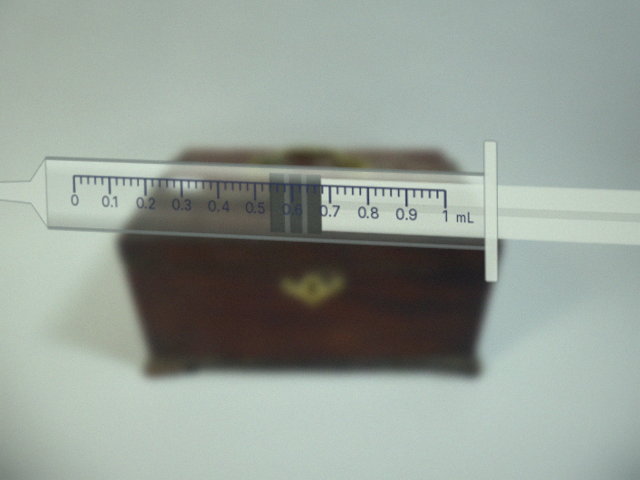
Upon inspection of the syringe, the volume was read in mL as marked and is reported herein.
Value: 0.54 mL
